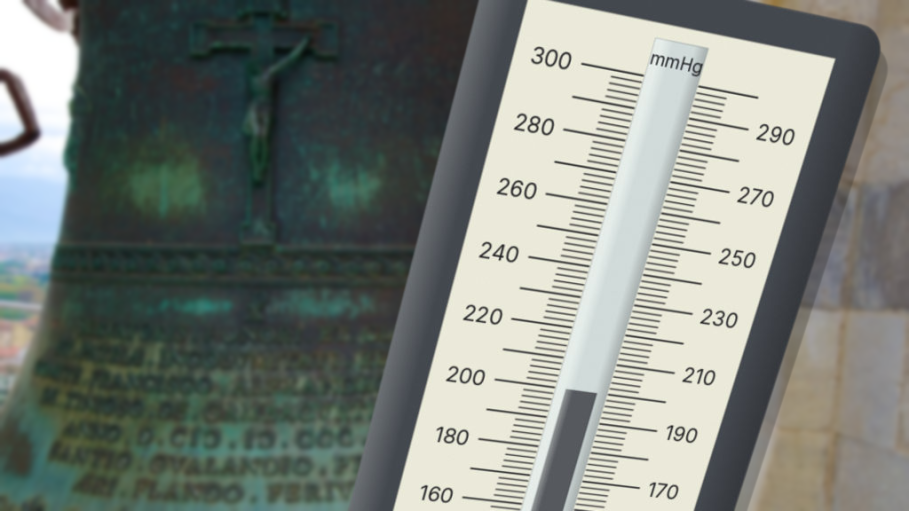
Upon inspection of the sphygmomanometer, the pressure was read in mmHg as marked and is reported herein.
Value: 200 mmHg
